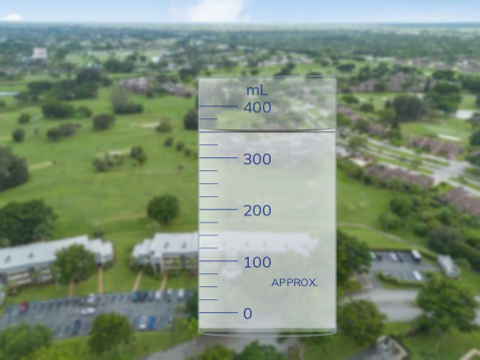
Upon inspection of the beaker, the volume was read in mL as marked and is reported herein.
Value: 350 mL
